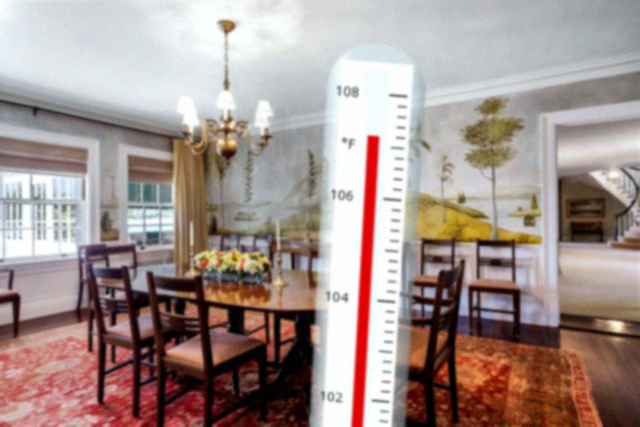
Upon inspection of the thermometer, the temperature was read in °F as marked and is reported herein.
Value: 107.2 °F
